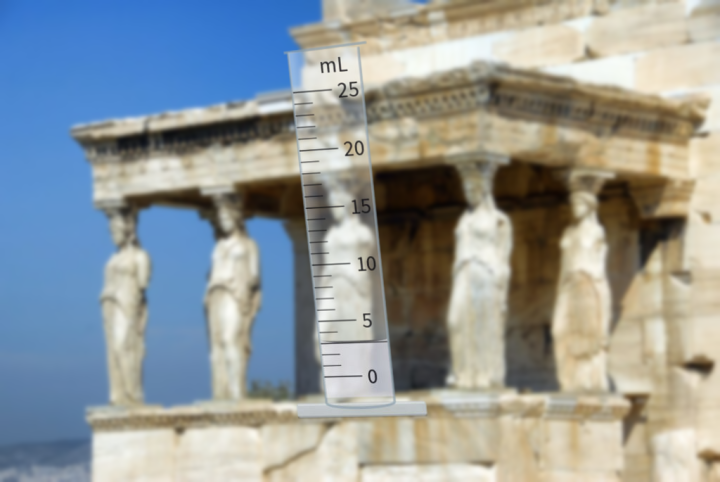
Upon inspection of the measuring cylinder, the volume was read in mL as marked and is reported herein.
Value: 3 mL
